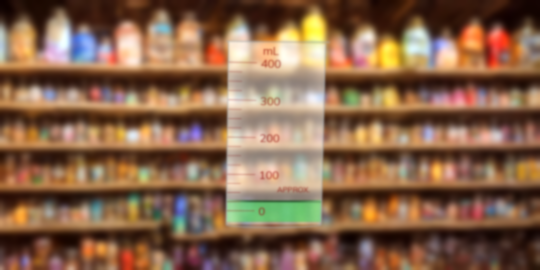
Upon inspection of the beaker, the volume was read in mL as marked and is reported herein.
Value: 25 mL
